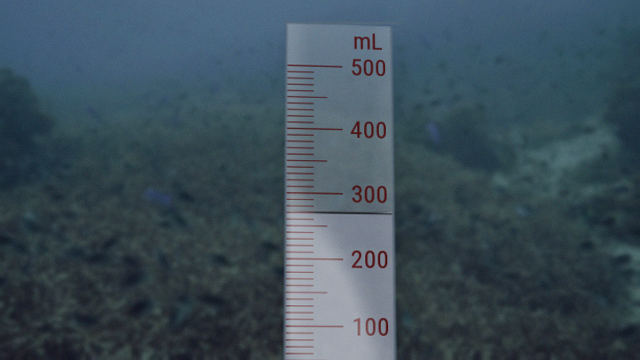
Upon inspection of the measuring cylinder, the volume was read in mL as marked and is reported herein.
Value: 270 mL
